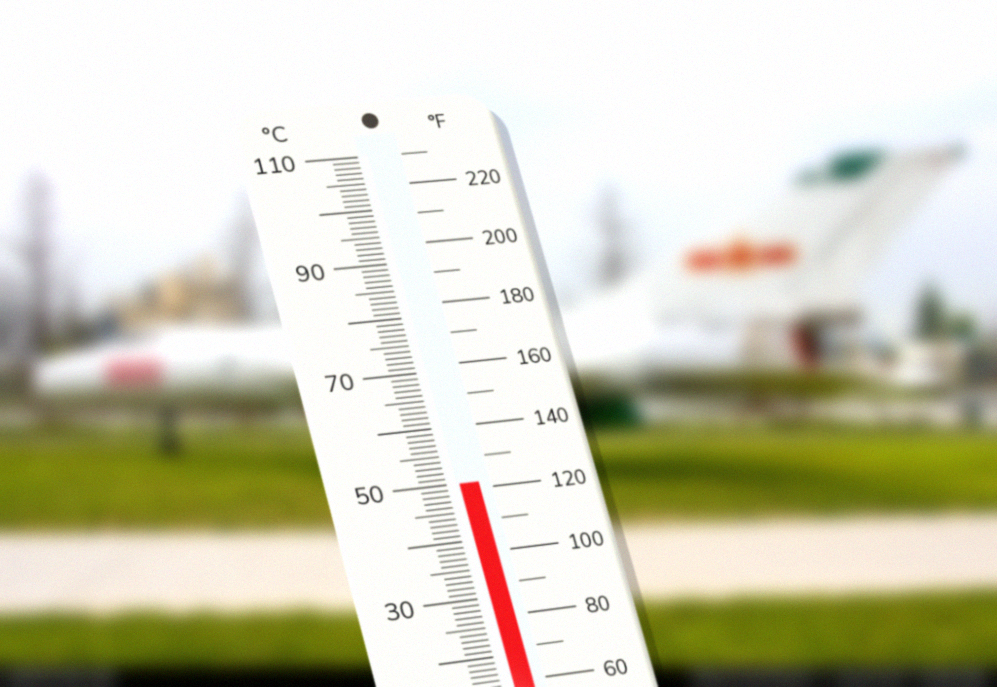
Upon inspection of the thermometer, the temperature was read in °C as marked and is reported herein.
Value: 50 °C
